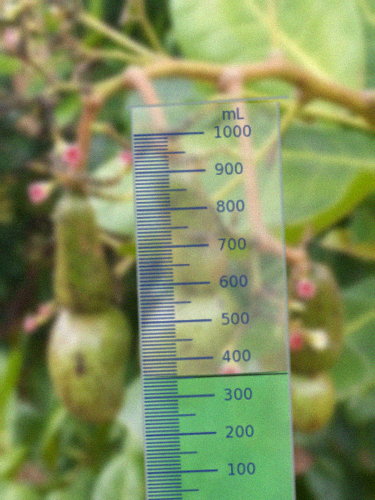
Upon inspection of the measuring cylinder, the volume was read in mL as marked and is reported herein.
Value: 350 mL
